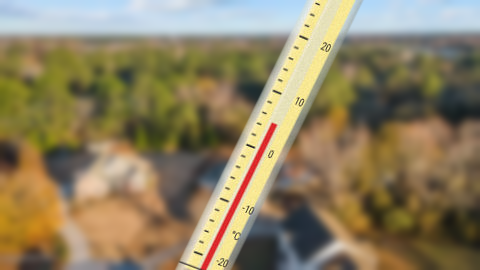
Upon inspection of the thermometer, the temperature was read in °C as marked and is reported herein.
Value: 5 °C
